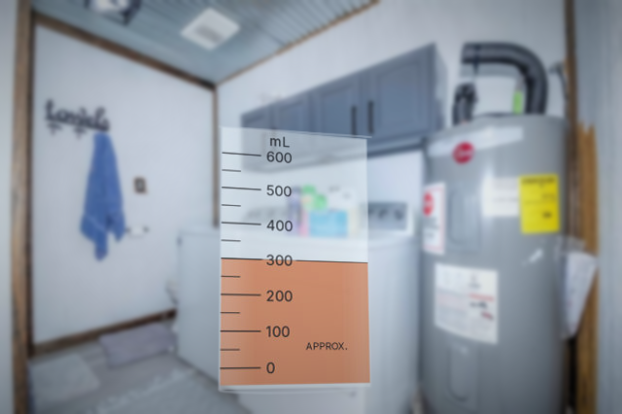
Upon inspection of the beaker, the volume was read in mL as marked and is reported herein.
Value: 300 mL
